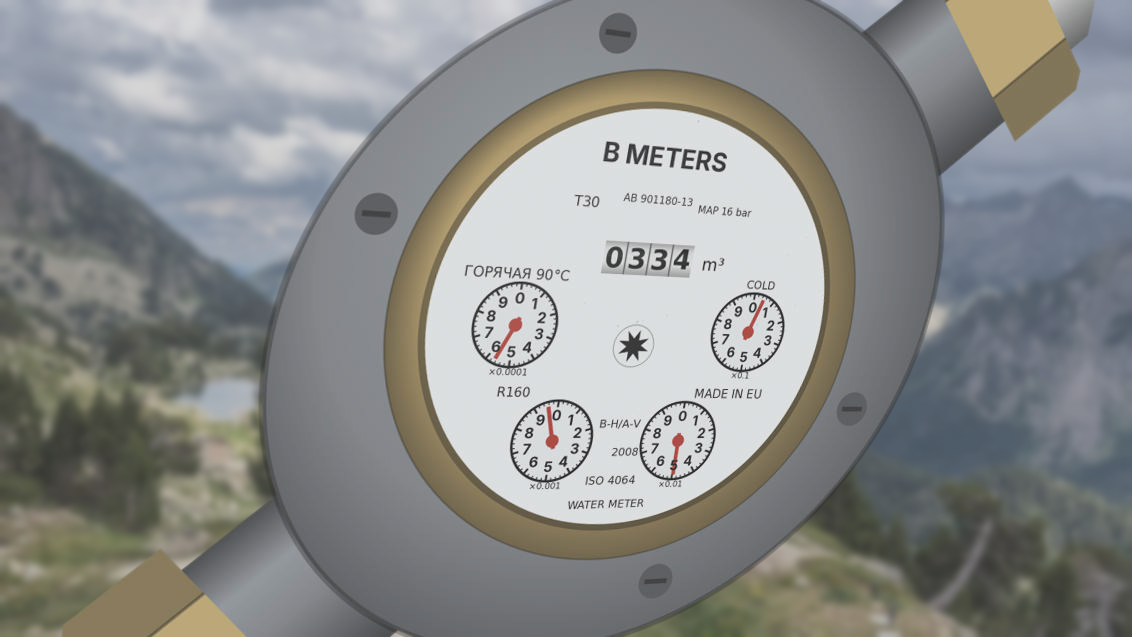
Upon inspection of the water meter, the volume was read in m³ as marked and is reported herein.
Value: 334.0495 m³
